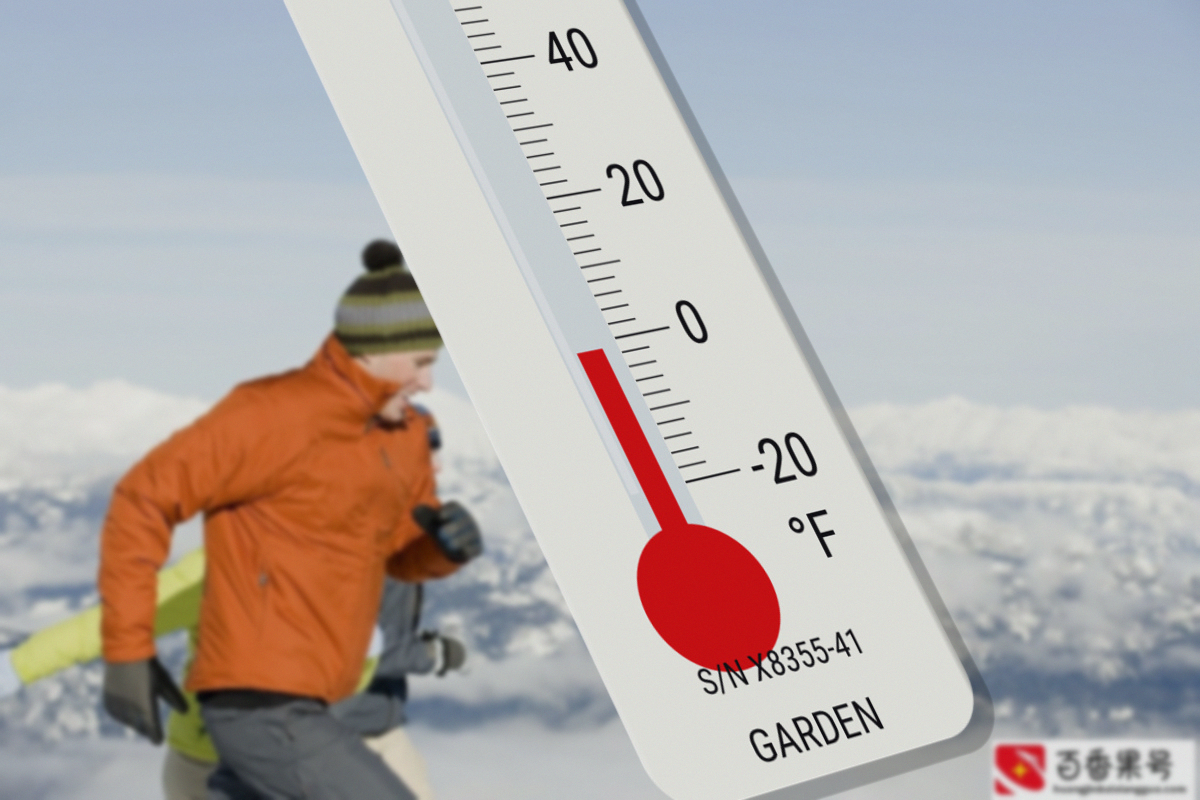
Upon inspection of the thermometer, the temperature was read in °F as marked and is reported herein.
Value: -1 °F
